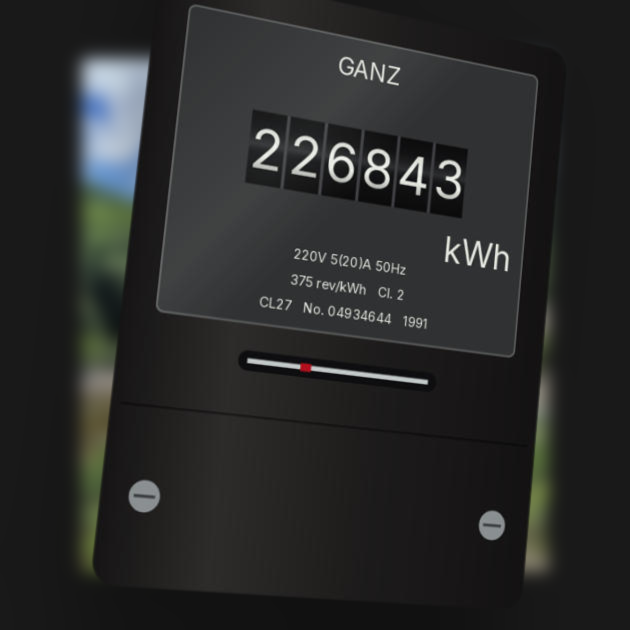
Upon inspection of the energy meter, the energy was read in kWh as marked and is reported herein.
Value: 226843 kWh
